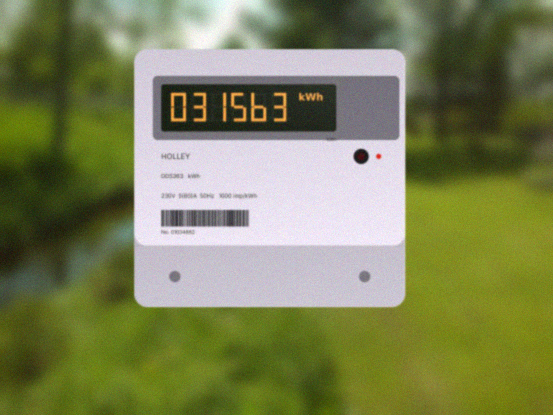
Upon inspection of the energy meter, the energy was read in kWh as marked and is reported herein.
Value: 31563 kWh
